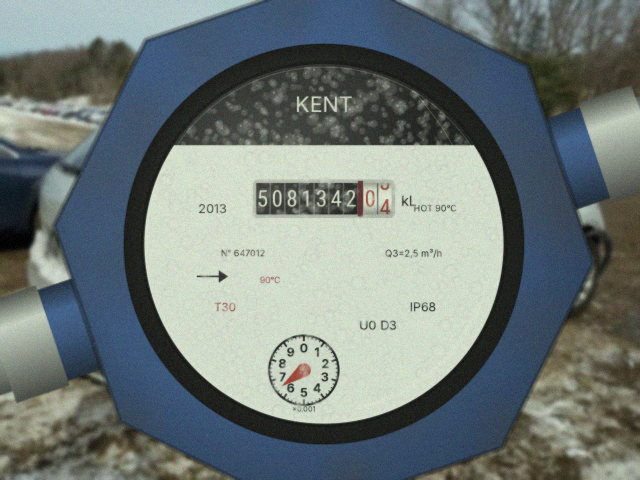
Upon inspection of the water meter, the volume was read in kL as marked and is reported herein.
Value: 5081342.036 kL
